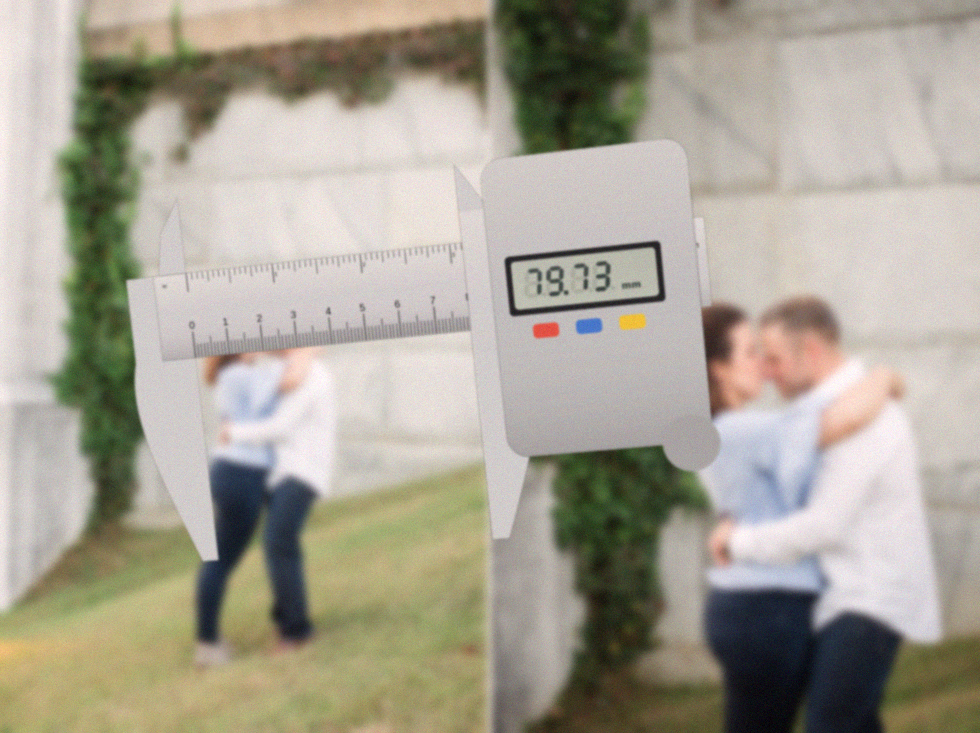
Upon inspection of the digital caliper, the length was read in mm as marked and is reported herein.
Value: 79.73 mm
